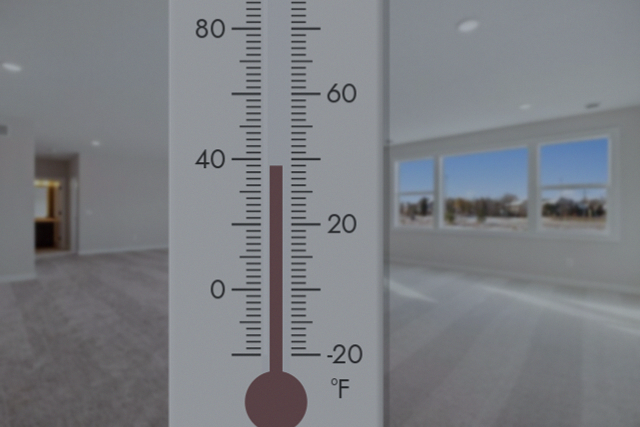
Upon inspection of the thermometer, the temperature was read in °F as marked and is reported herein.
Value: 38 °F
